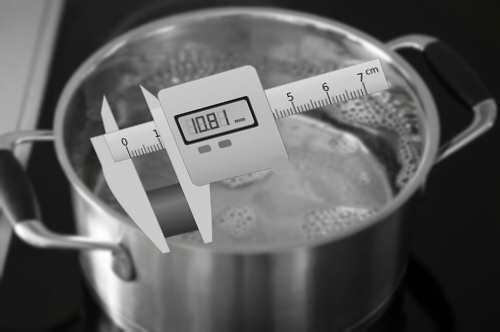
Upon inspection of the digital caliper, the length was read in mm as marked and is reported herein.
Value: 10.81 mm
